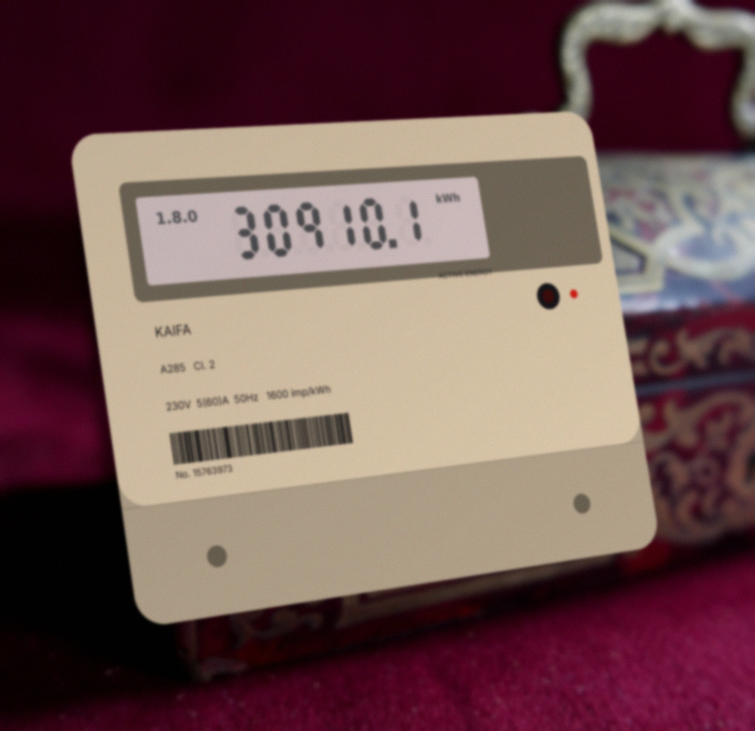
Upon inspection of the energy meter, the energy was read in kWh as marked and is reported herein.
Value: 30910.1 kWh
